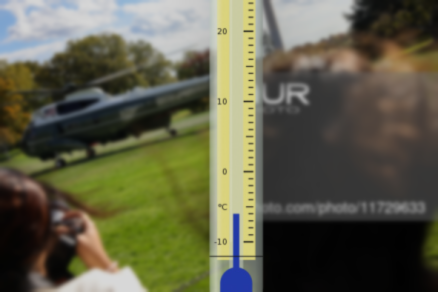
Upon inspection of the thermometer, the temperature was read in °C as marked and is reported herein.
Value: -6 °C
